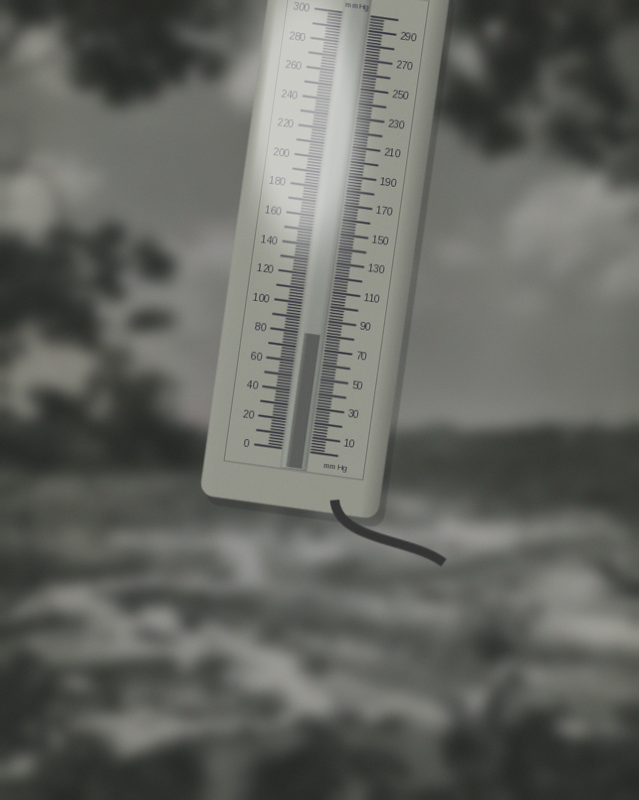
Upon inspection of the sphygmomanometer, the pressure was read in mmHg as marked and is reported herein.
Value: 80 mmHg
